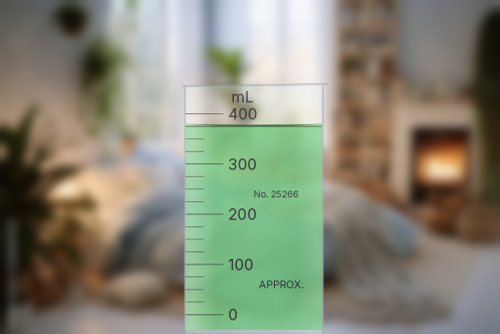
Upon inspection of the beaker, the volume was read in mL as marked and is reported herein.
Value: 375 mL
